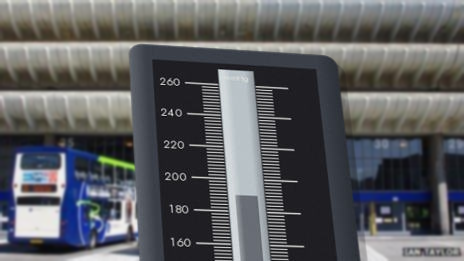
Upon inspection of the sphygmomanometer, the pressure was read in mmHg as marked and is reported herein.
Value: 190 mmHg
